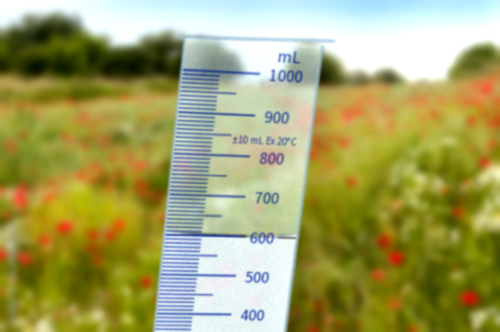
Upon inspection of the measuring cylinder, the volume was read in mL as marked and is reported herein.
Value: 600 mL
